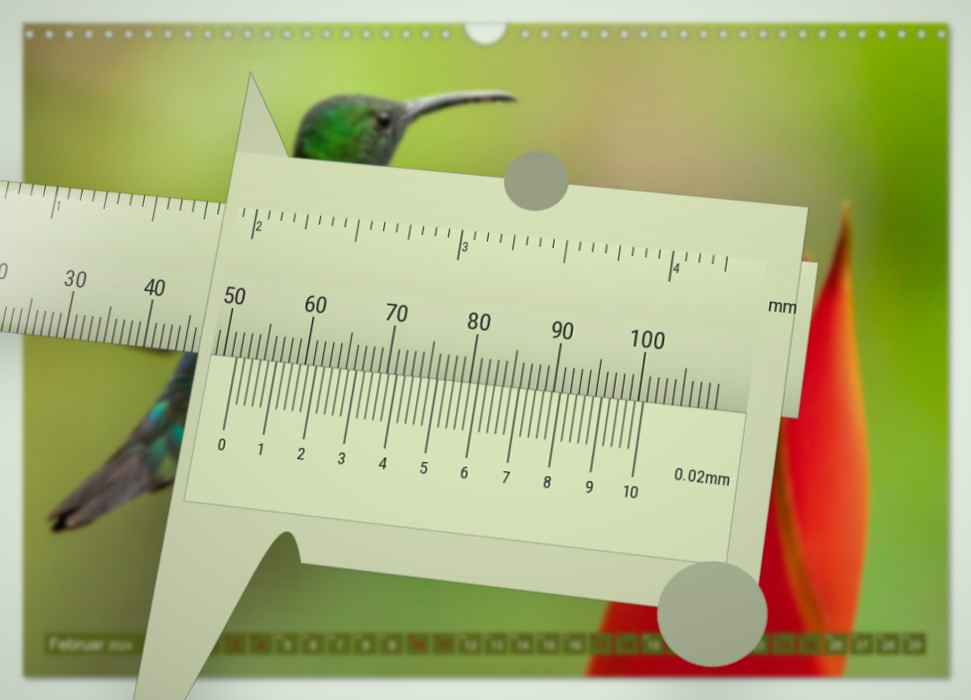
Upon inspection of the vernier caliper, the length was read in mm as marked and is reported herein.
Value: 51.6 mm
